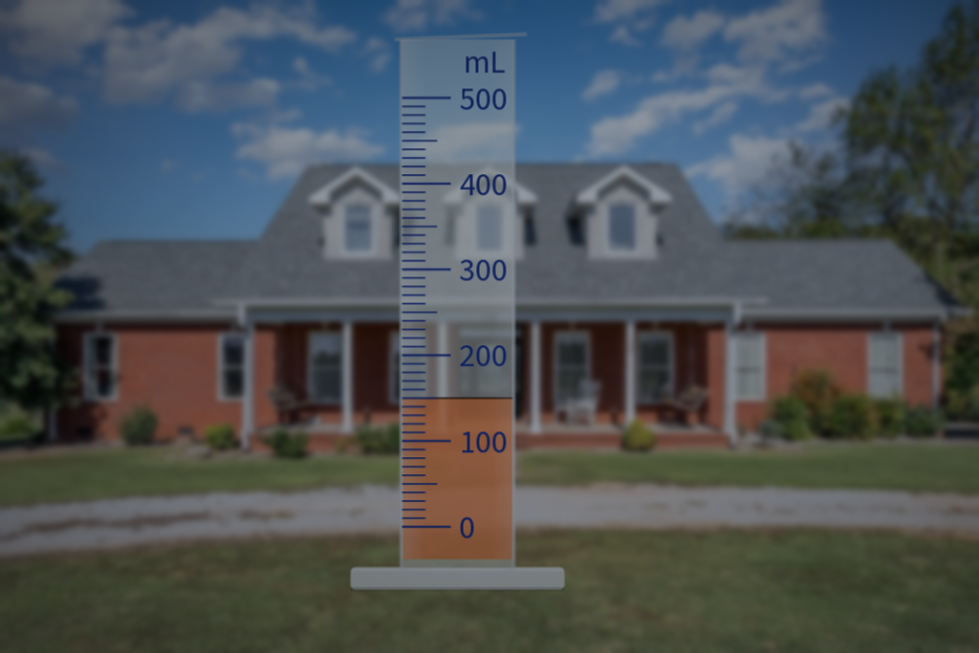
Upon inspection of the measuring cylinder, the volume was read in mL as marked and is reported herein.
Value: 150 mL
